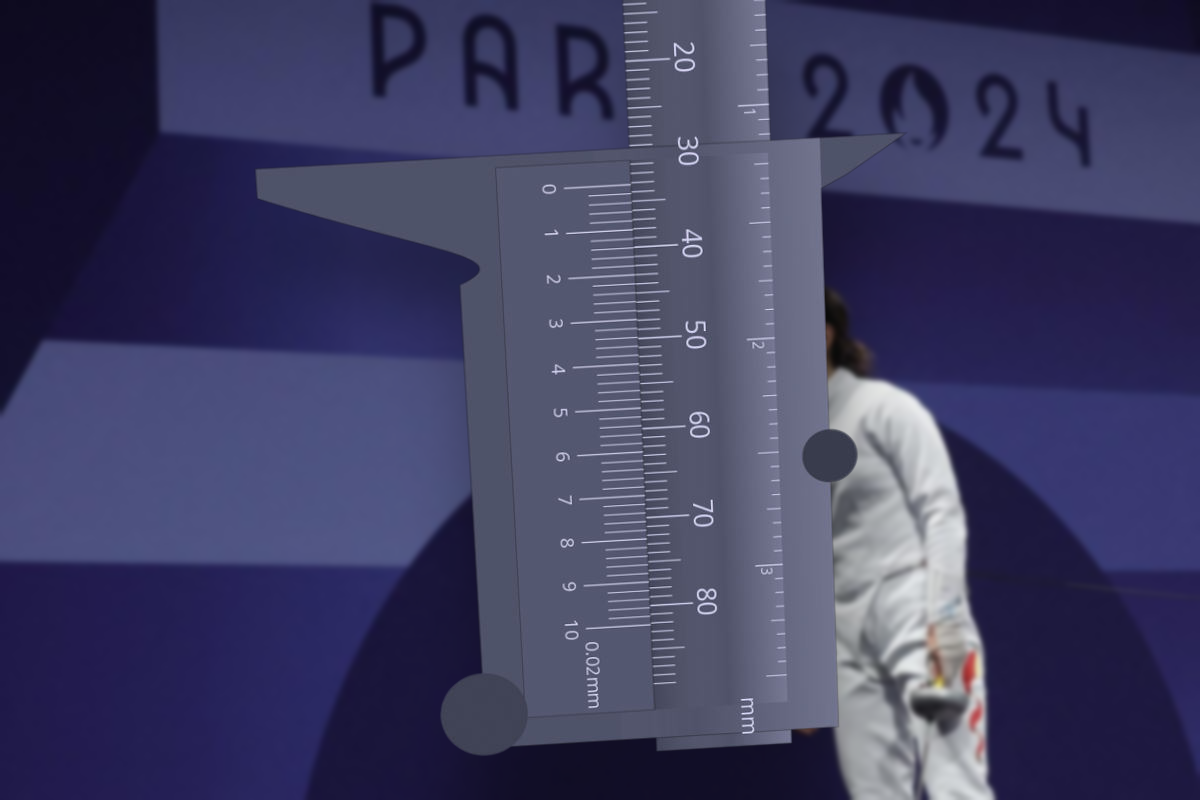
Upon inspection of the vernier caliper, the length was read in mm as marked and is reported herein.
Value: 33.2 mm
